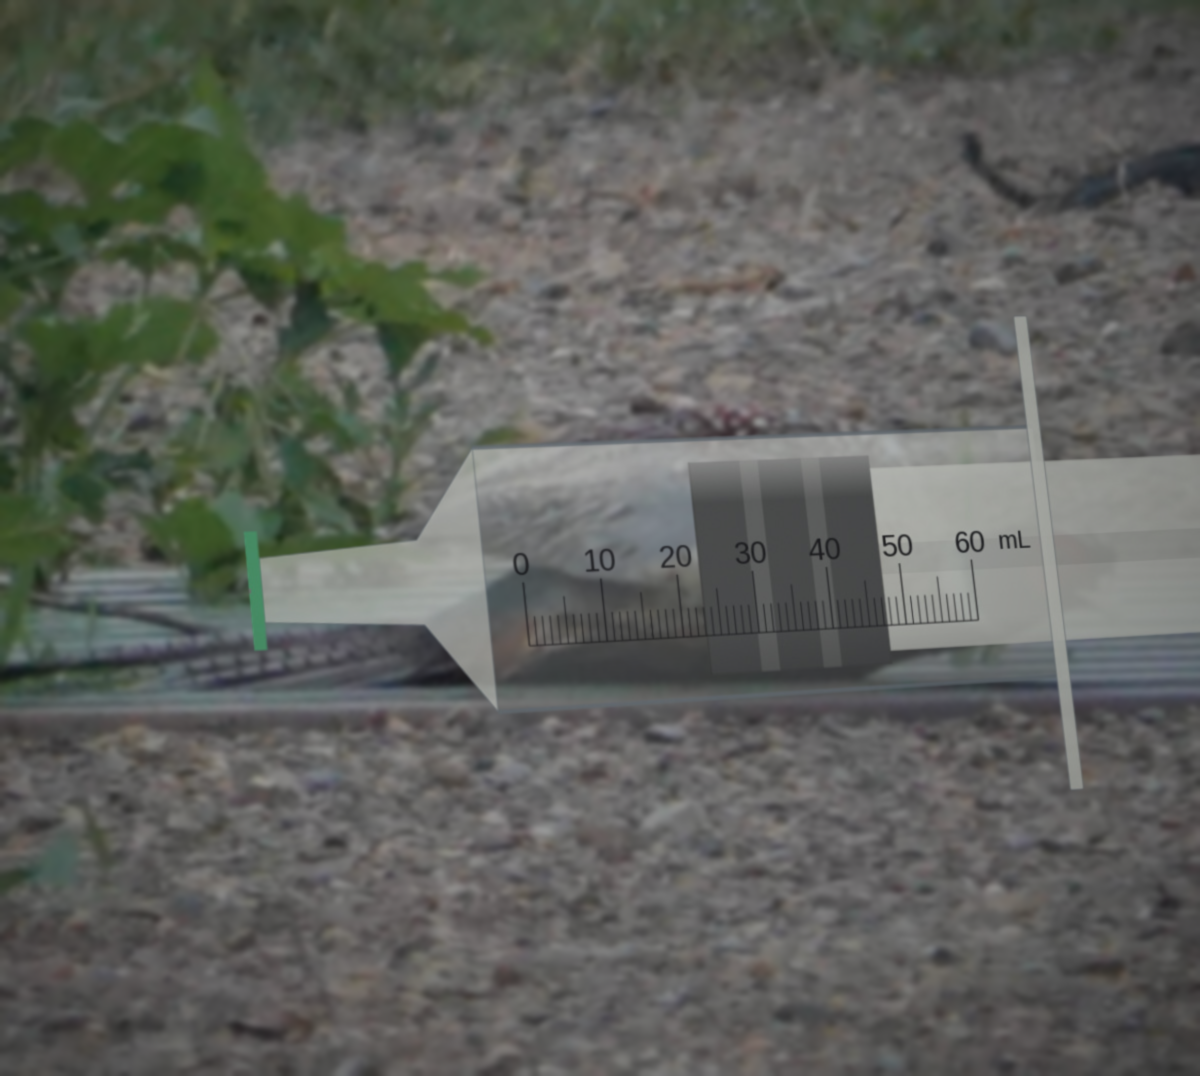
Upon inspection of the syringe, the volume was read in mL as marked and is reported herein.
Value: 23 mL
